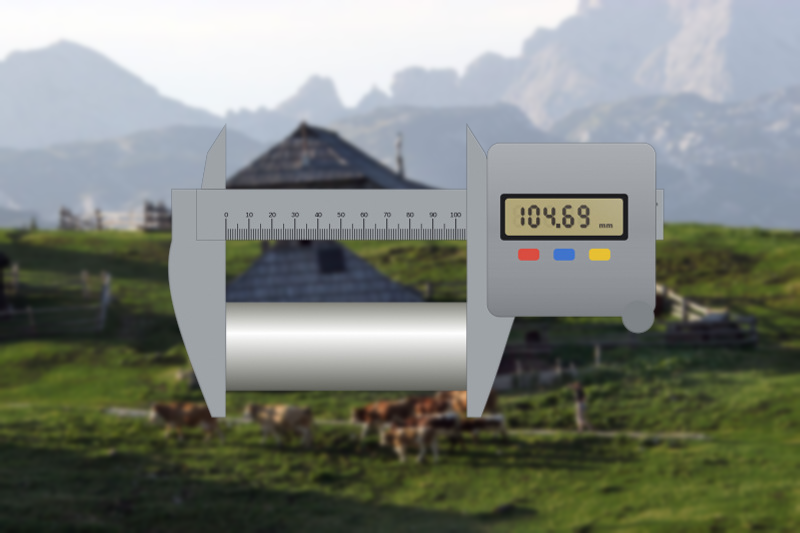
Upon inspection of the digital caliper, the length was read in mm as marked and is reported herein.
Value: 104.69 mm
